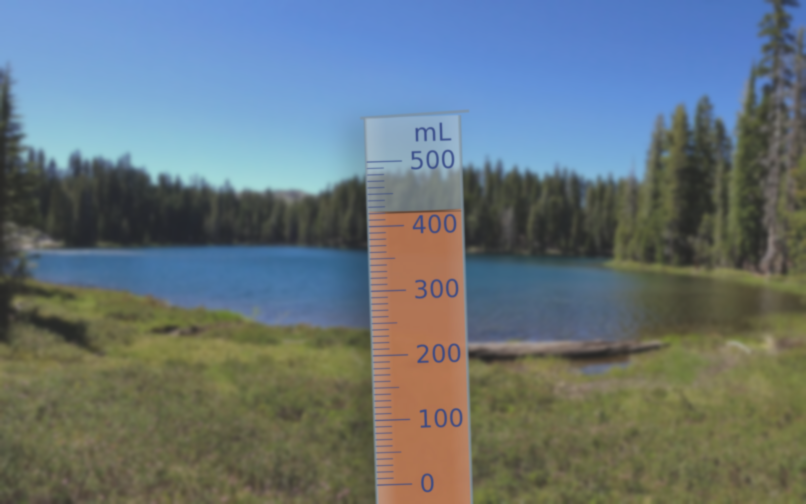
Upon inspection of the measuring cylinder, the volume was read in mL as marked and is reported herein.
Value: 420 mL
